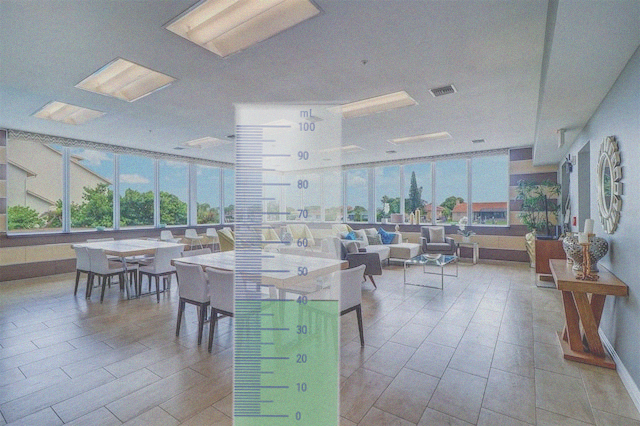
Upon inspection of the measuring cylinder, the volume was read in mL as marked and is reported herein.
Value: 40 mL
